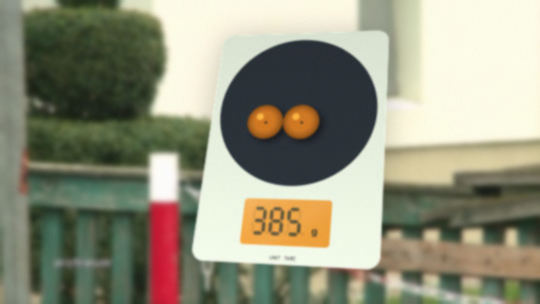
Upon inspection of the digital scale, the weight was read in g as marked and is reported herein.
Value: 385 g
